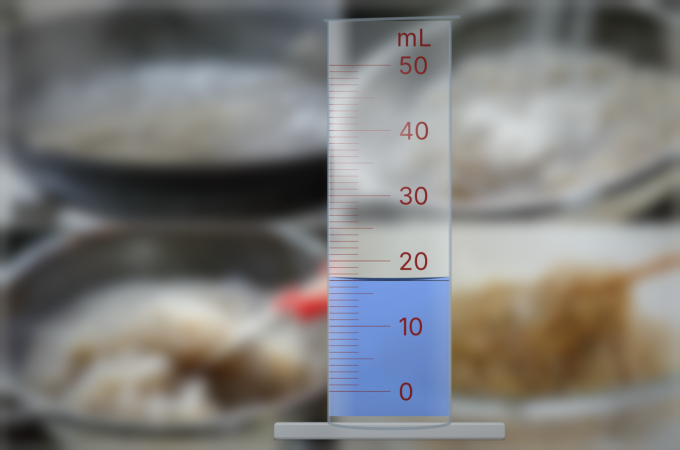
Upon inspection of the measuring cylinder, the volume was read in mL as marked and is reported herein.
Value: 17 mL
